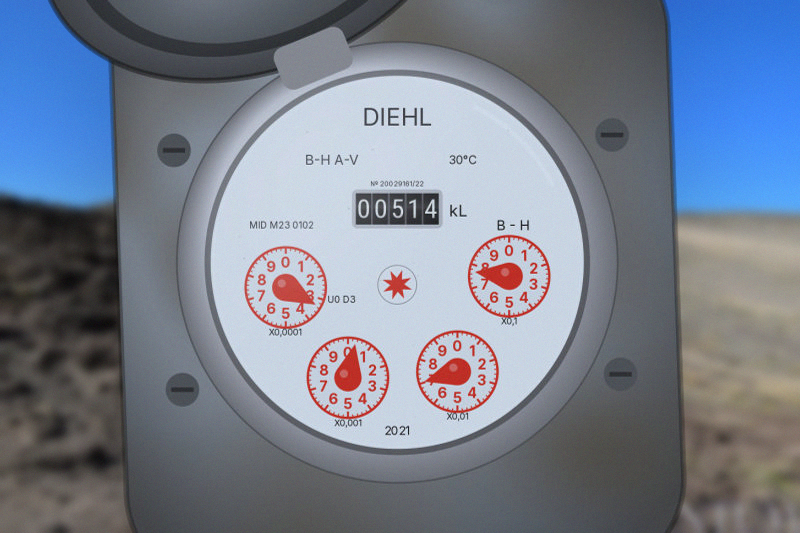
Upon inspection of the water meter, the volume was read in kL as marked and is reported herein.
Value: 514.7703 kL
